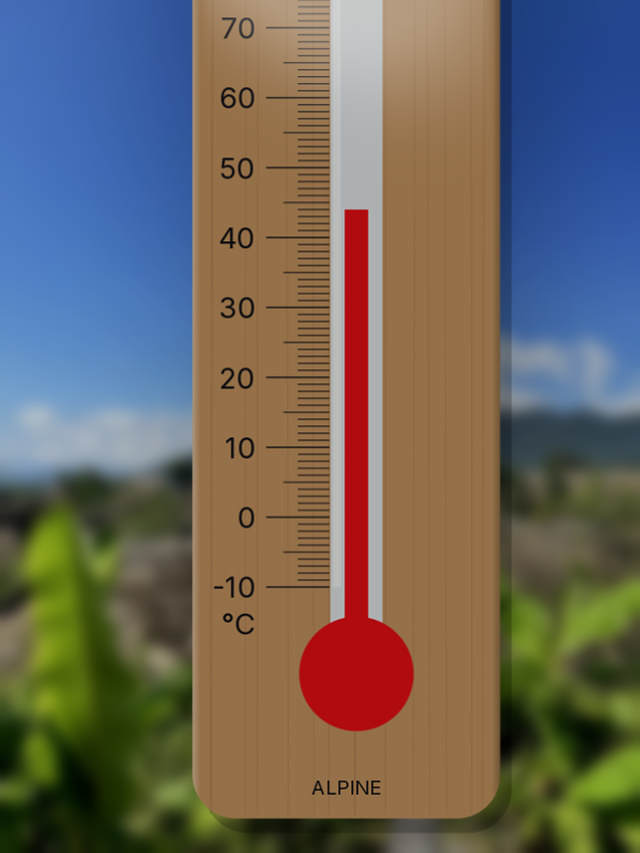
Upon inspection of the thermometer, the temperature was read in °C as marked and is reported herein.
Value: 44 °C
